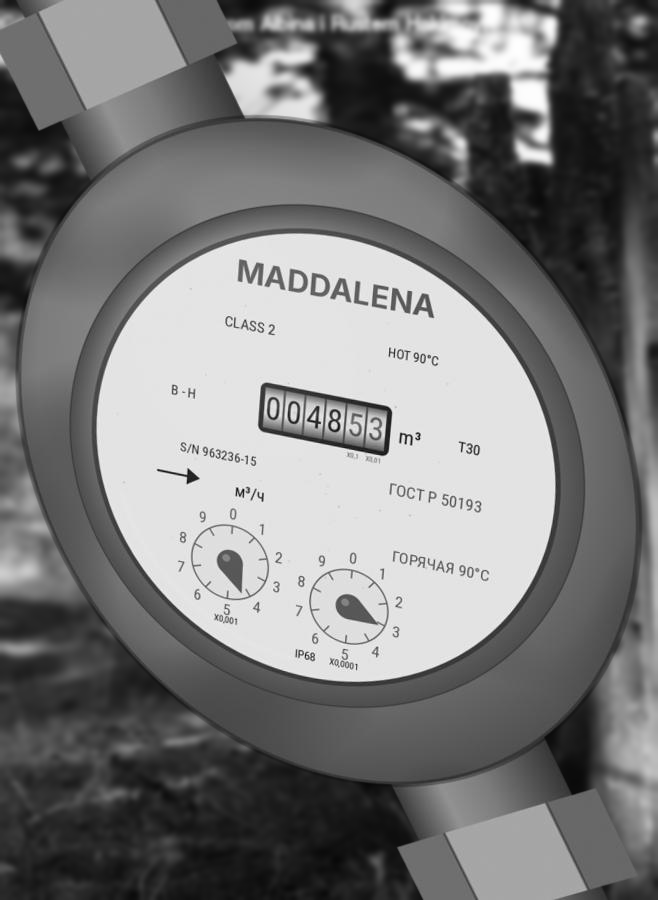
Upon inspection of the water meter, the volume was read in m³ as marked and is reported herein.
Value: 48.5343 m³
